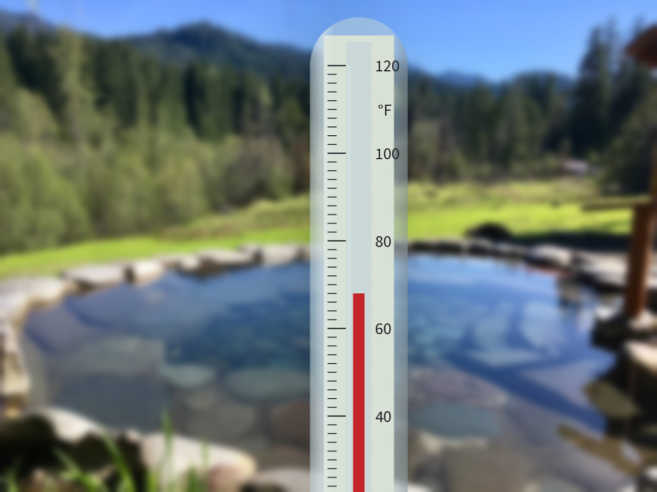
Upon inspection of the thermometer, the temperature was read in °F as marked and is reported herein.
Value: 68 °F
